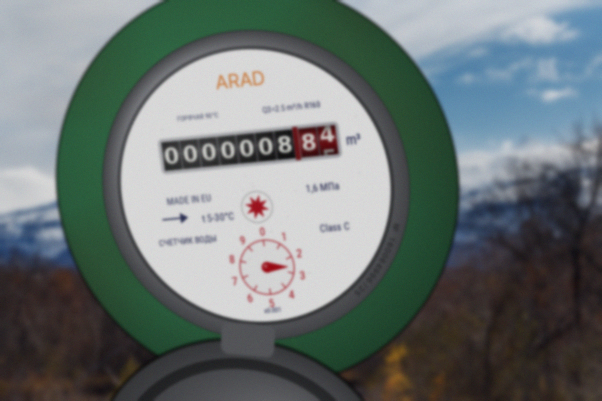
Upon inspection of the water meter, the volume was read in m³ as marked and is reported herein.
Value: 8.842 m³
